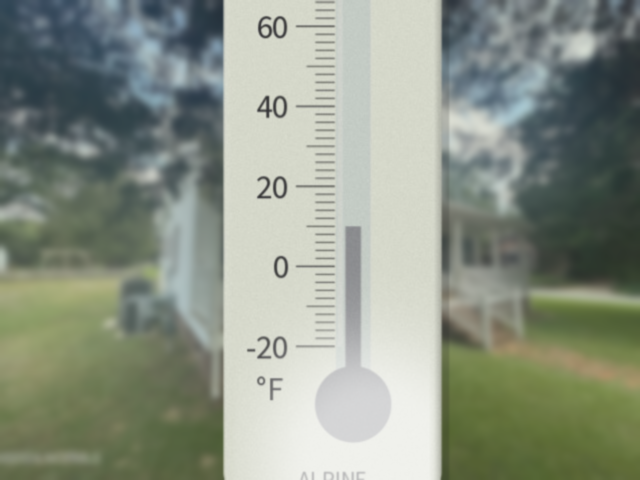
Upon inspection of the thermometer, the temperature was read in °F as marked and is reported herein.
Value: 10 °F
